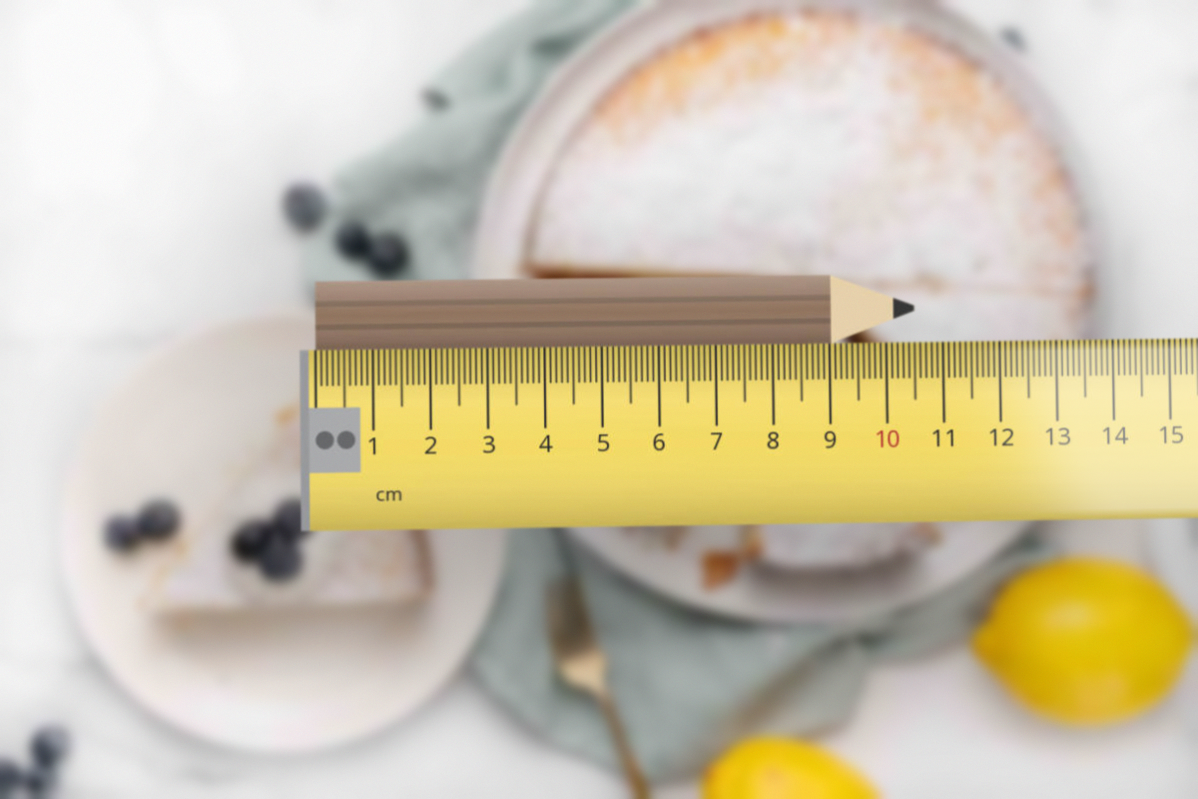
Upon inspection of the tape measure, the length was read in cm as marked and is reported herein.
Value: 10.5 cm
